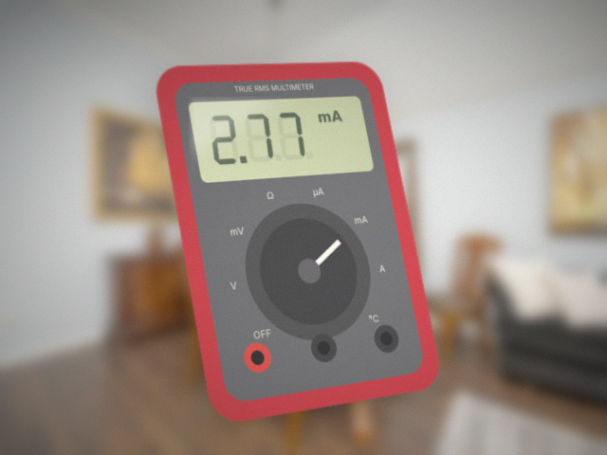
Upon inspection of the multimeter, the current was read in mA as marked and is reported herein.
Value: 2.77 mA
